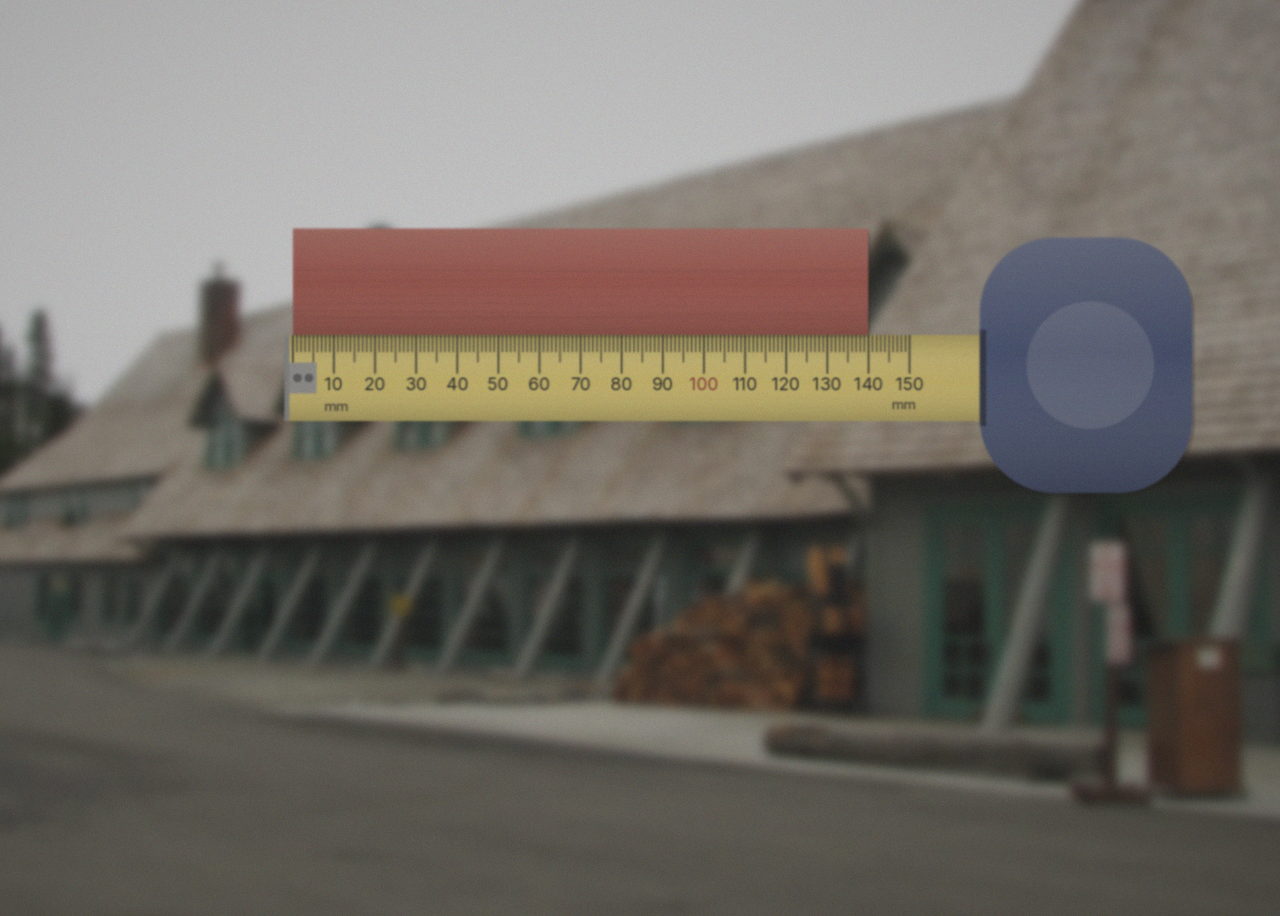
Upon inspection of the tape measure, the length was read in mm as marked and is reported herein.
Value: 140 mm
